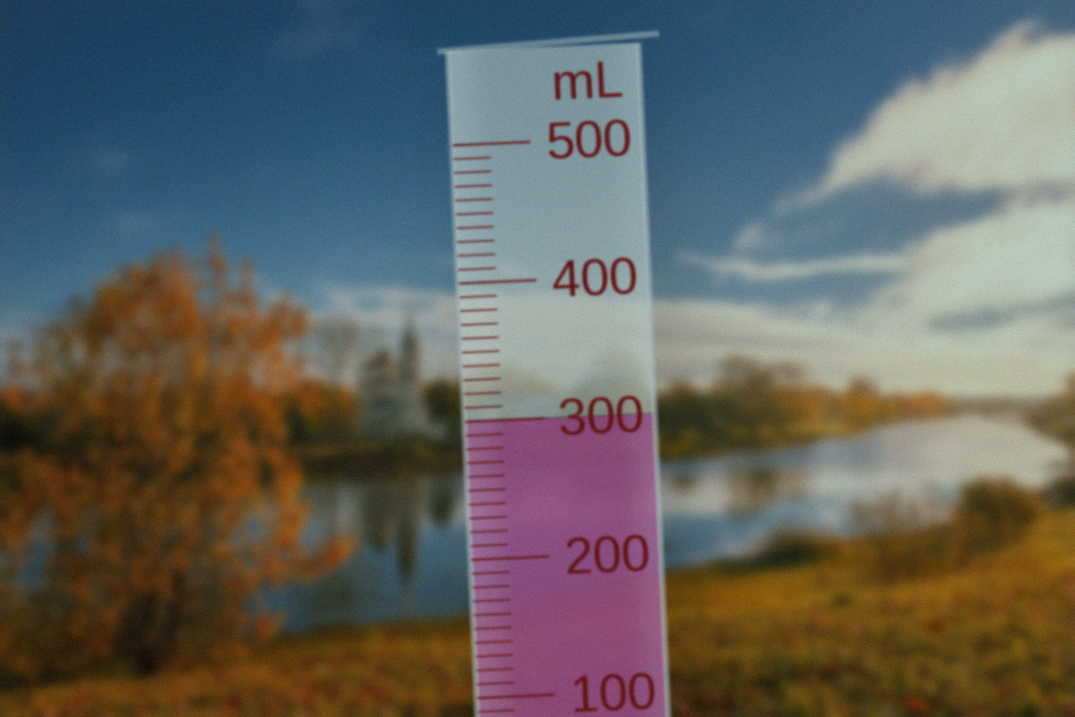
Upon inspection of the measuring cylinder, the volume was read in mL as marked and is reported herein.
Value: 300 mL
